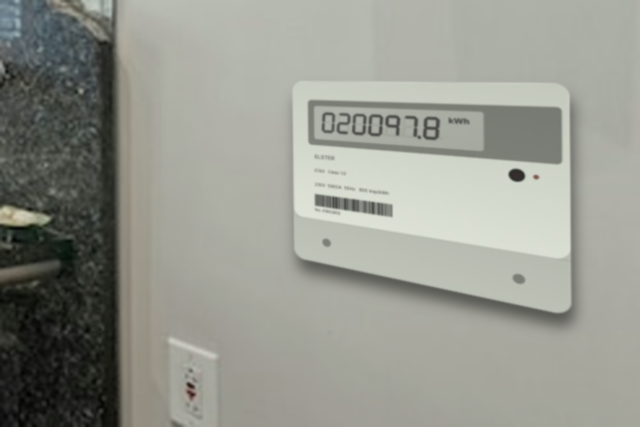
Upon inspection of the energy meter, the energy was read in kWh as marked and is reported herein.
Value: 20097.8 kWh
